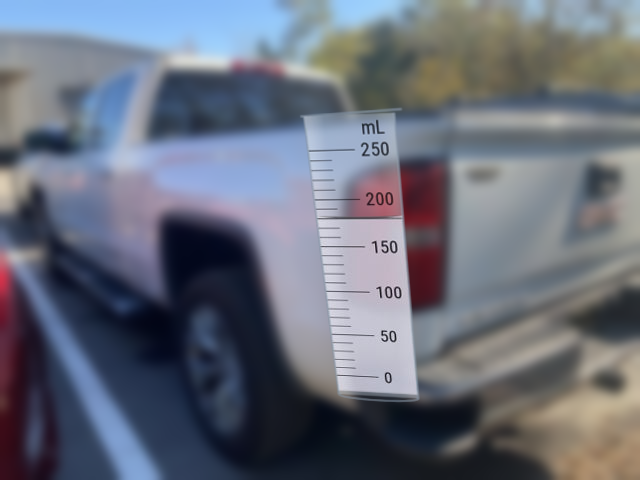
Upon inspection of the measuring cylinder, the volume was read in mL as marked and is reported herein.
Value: 180 mL
